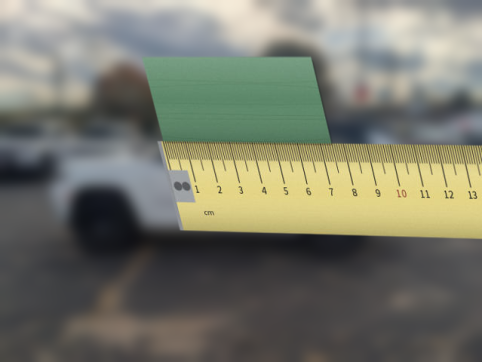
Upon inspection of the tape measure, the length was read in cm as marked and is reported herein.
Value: 7.5 cm
